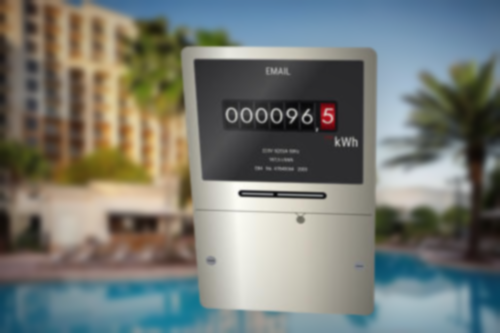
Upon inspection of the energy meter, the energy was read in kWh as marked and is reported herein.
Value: 96.5 kWh
